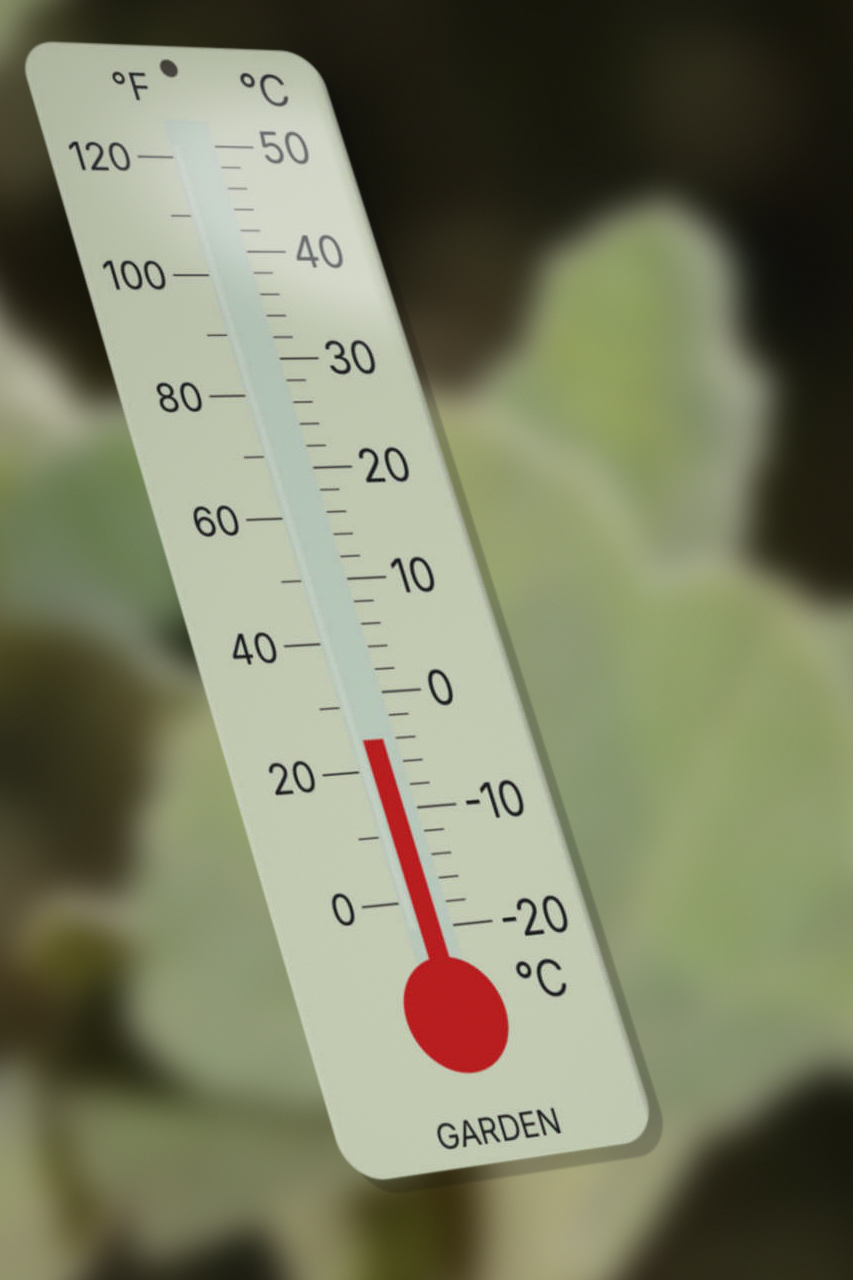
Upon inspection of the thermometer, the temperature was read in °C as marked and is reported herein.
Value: -4 °C
